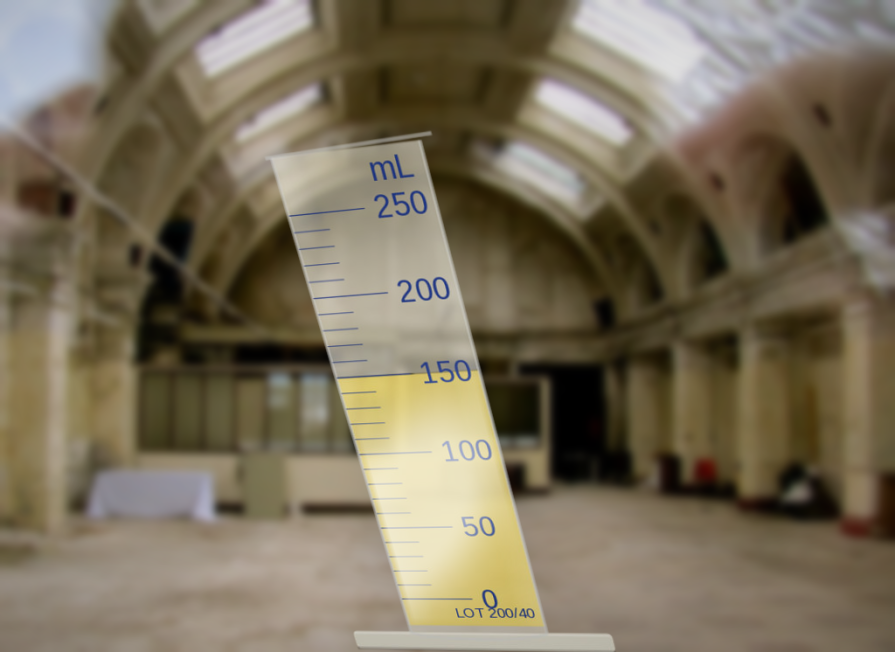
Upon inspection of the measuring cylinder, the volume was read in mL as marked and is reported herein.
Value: 150 mL
